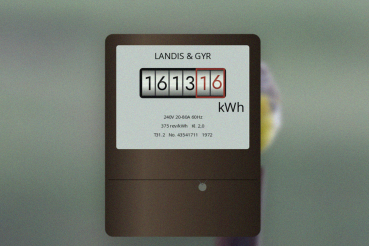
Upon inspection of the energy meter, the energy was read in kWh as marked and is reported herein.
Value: 1613.16 kWh
